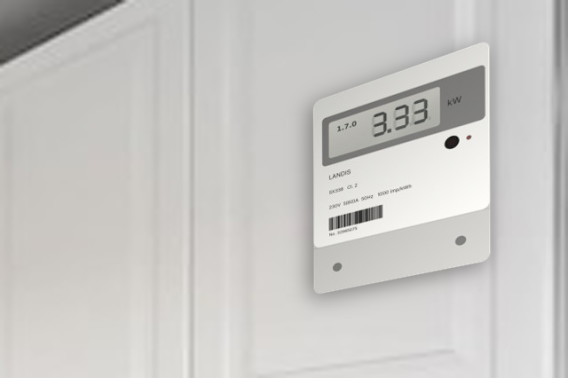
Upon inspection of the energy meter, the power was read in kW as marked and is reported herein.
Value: 3.33 kW
